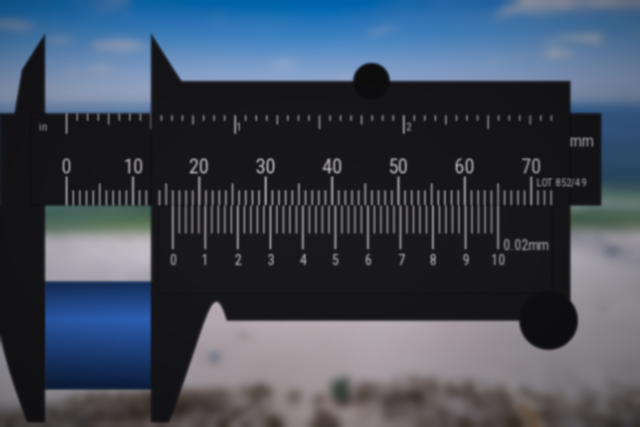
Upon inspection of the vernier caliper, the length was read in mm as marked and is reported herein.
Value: 16.0 mm
